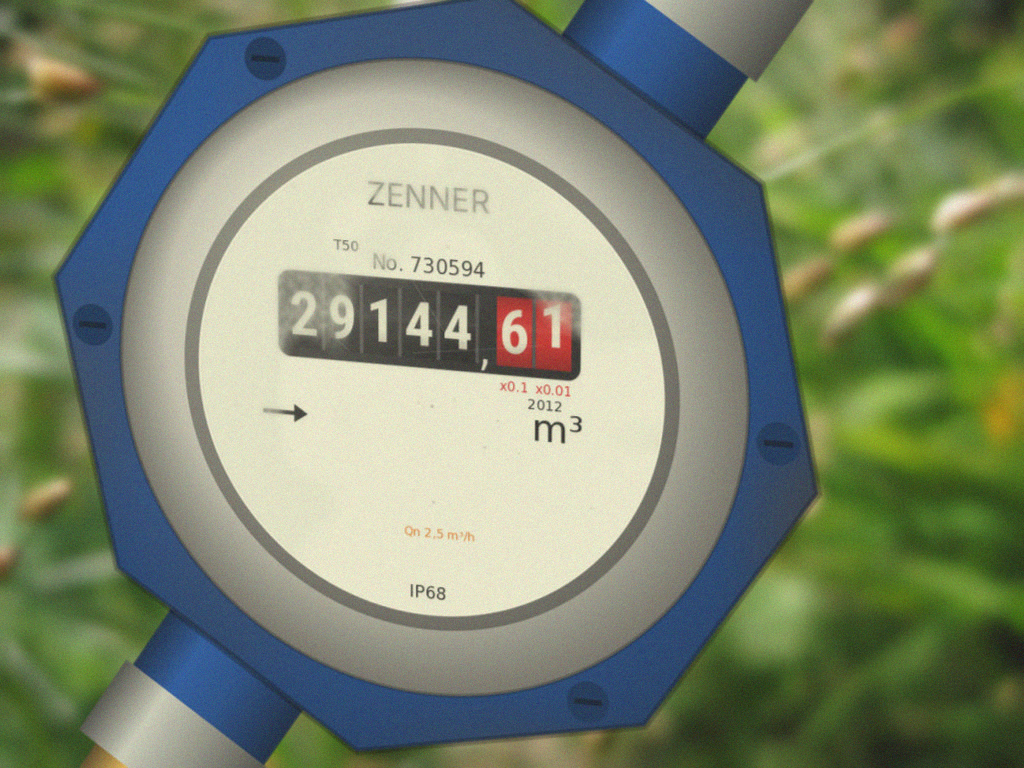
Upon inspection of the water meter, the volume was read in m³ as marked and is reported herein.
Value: 29144.61 m³
